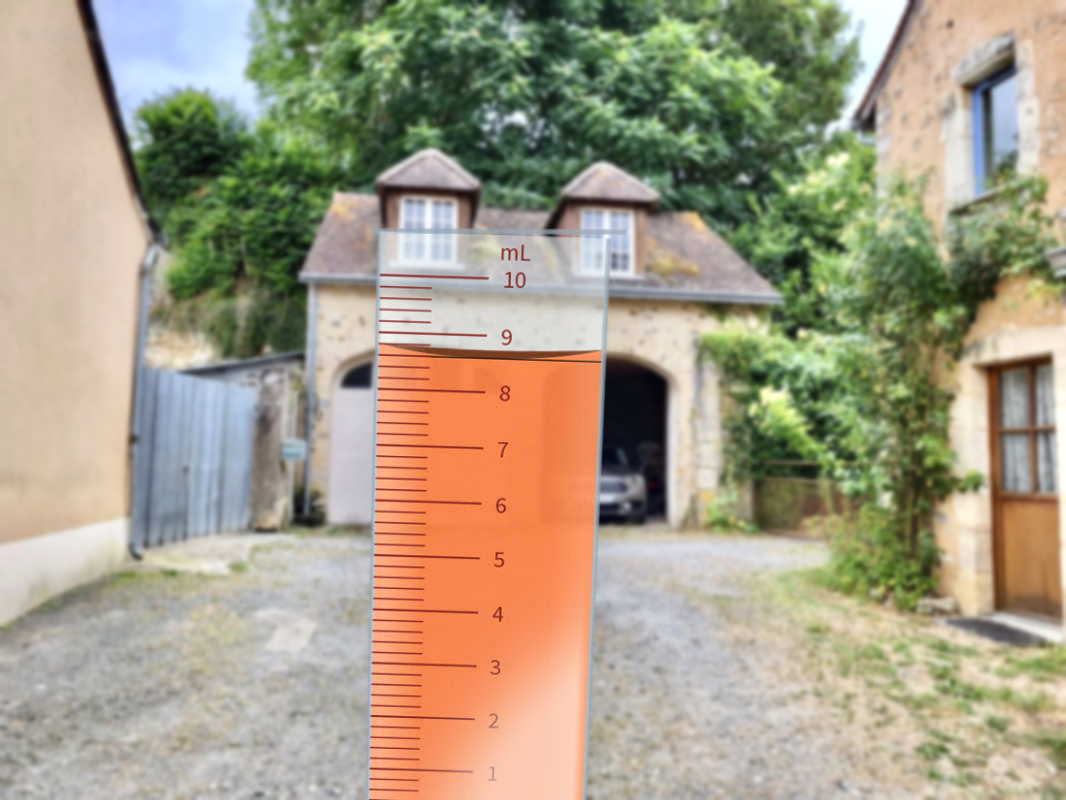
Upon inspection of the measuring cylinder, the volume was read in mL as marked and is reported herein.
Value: 8.6 mL
